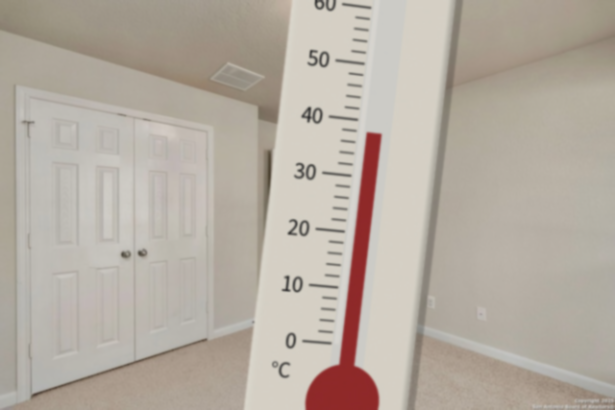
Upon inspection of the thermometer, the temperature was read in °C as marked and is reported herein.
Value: 38 °C
